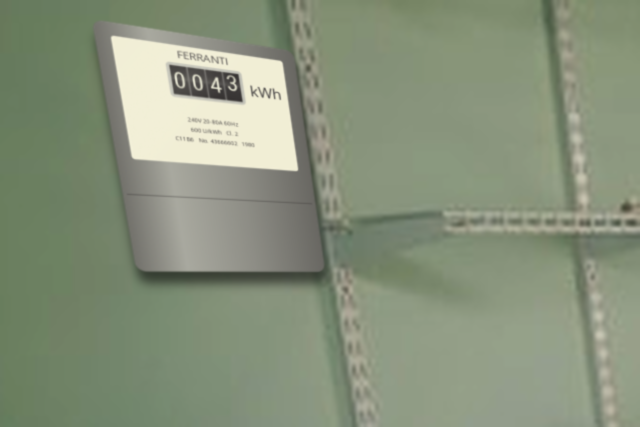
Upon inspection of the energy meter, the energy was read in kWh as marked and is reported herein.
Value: 43 kWh
